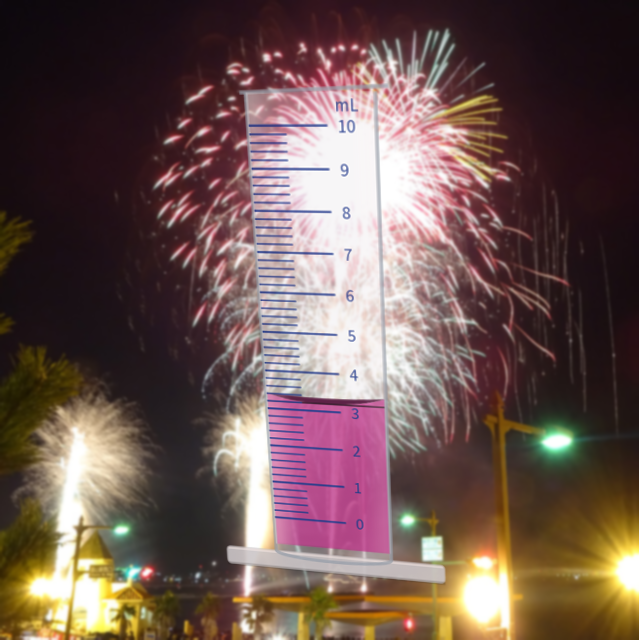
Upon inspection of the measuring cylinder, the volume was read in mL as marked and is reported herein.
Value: 3.2 mL
